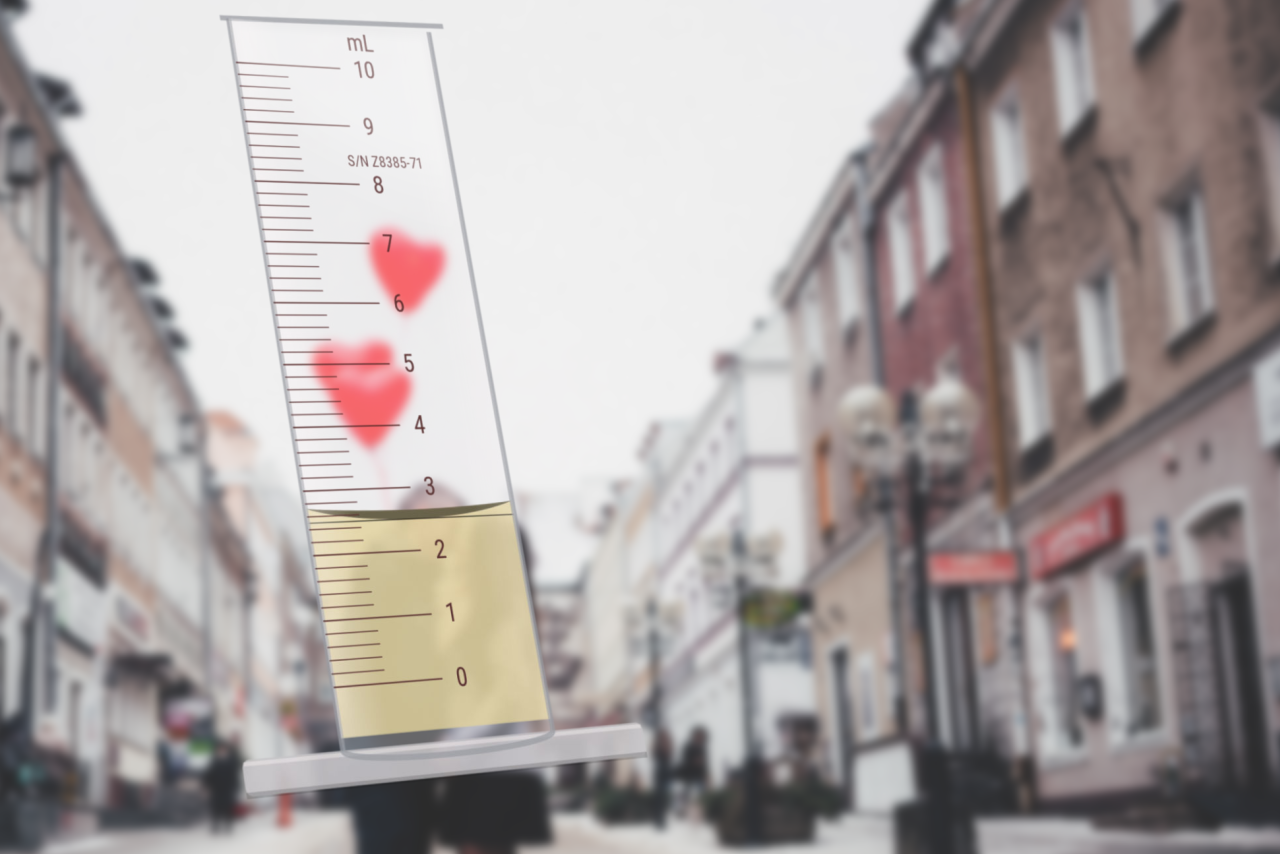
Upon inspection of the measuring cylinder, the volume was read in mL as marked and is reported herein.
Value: 2.5 mL
